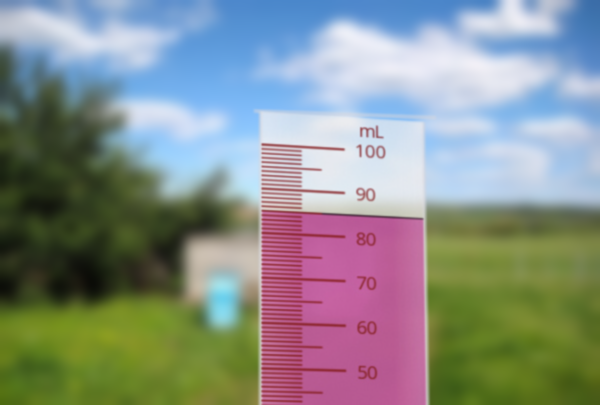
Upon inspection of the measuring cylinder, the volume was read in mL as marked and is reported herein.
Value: 85 mL
